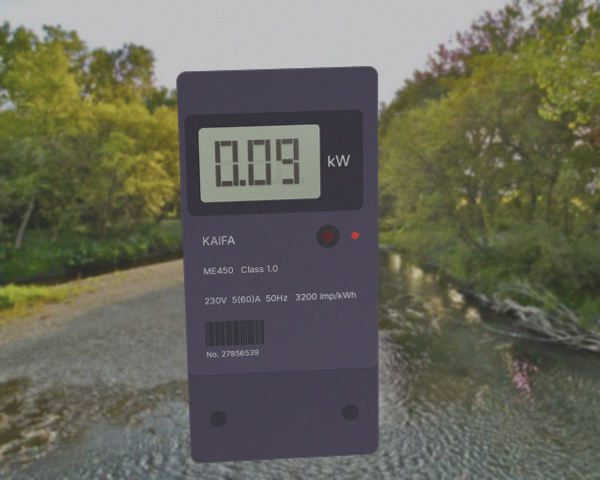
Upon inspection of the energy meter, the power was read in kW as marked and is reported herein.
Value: 0.09 kW
